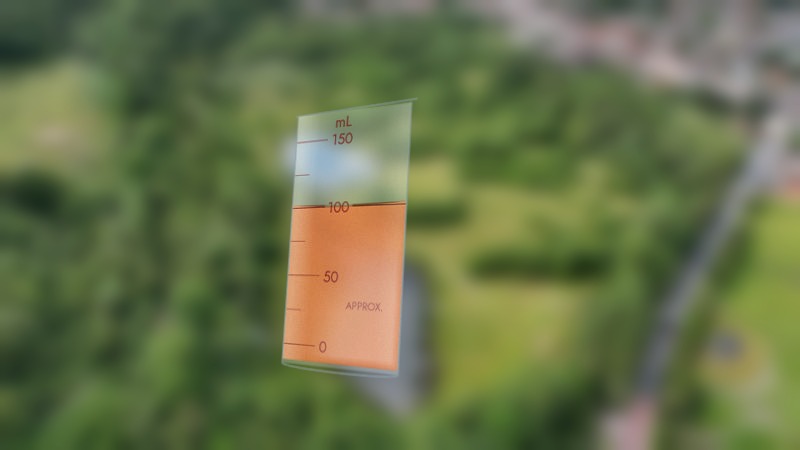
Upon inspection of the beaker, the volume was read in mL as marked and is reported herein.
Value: 100 mL
